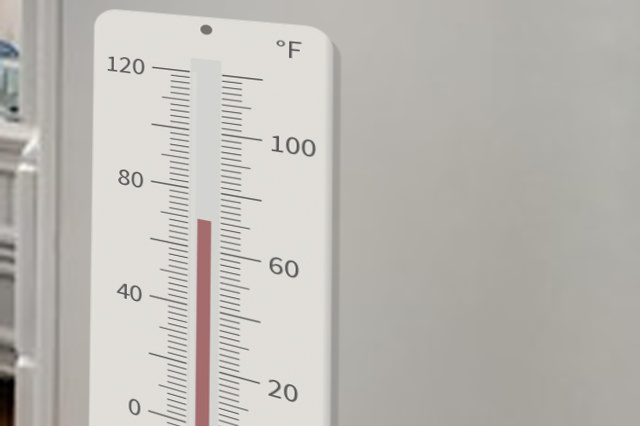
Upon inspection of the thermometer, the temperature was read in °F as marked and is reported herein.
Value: 70 °F
